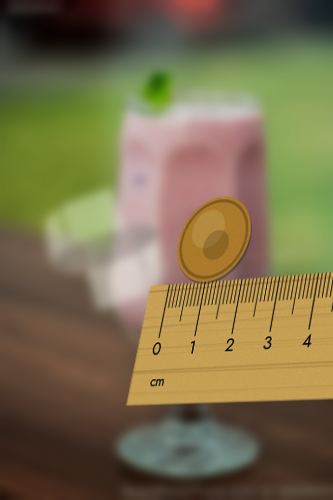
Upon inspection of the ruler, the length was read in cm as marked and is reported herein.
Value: 2 cm
